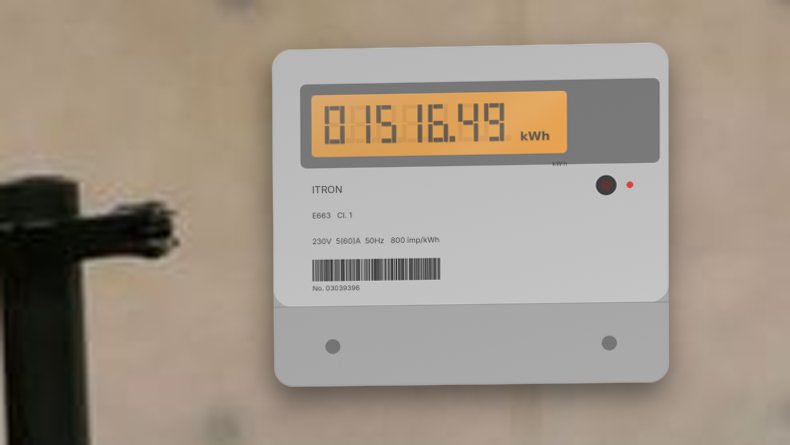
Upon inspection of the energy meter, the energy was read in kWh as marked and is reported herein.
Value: 1516.49 kWh
